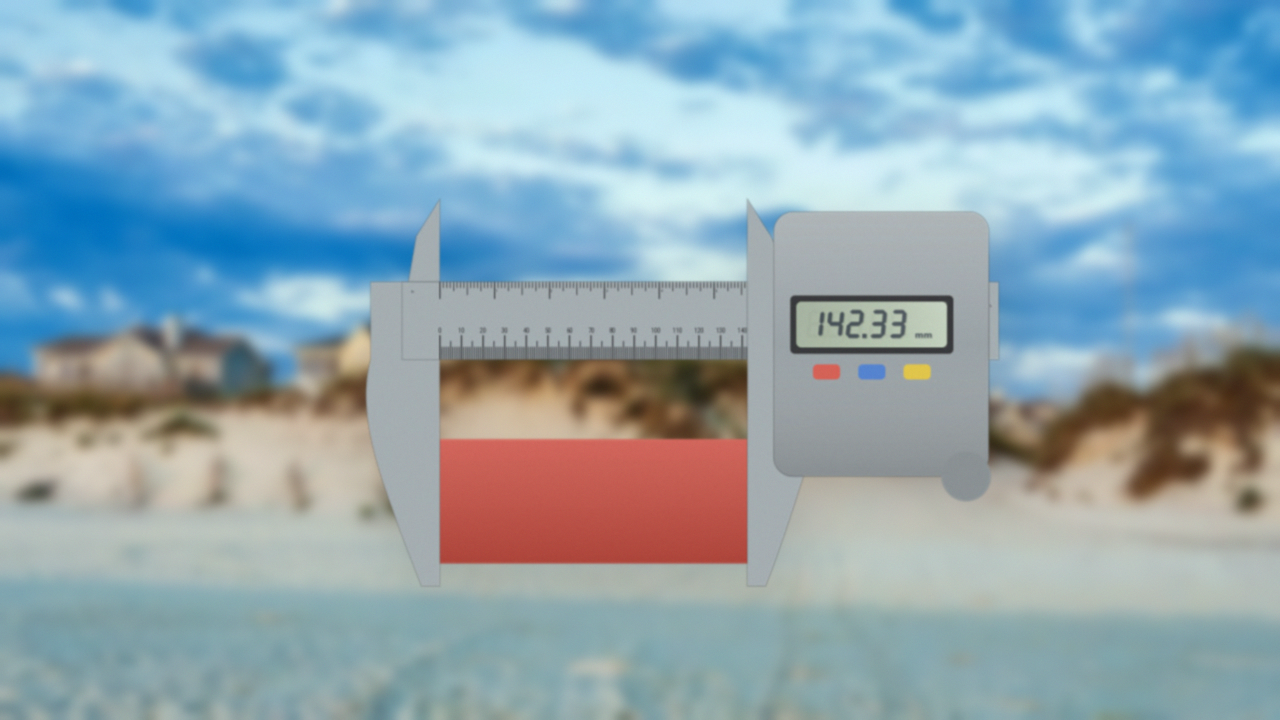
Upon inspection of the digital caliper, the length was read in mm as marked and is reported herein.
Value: 142.33 mm
